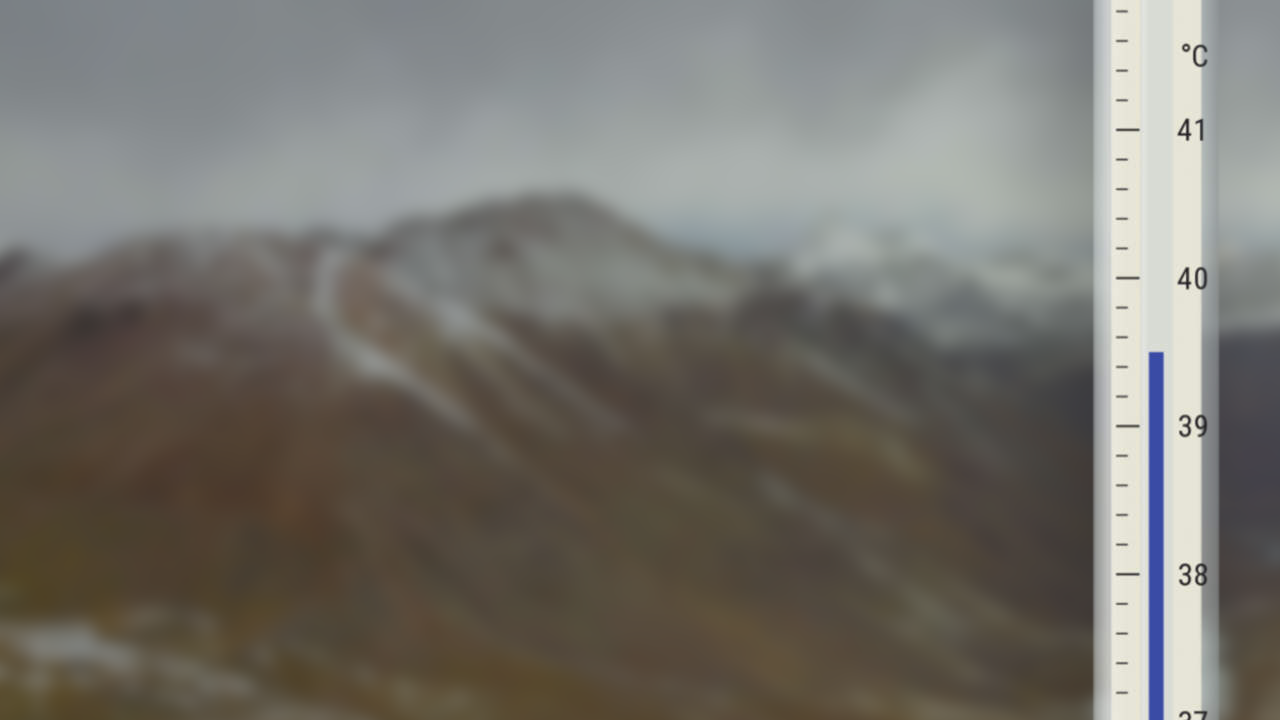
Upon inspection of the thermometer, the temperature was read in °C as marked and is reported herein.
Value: 39.5 °C
